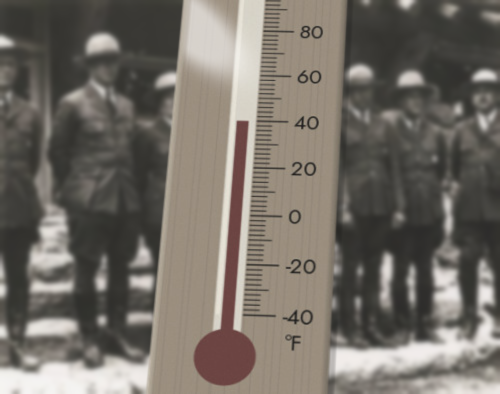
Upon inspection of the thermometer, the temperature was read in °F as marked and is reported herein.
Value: 40 °F
